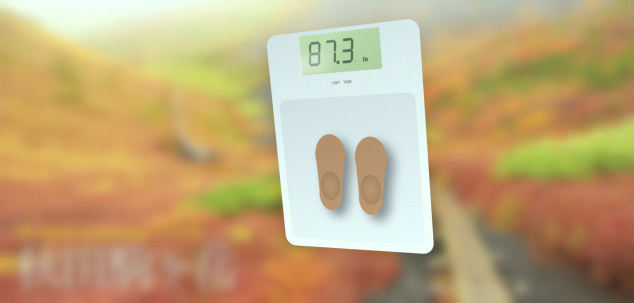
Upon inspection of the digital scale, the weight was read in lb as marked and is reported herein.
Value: 87.3 lb
